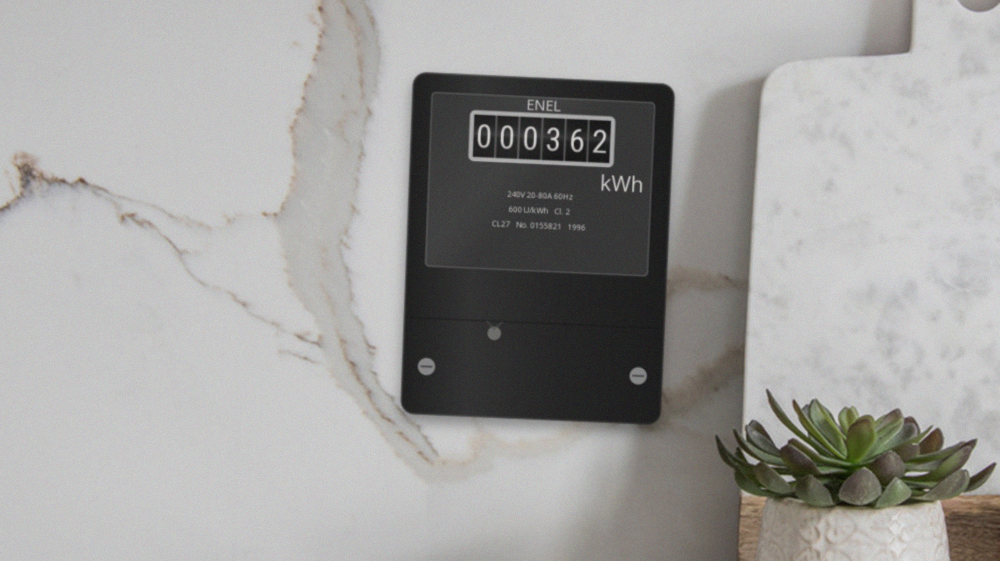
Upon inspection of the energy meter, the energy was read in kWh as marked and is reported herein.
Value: 362 kWh
